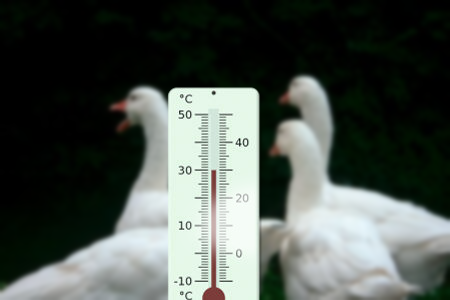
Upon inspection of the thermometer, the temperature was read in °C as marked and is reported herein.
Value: 30 °C
